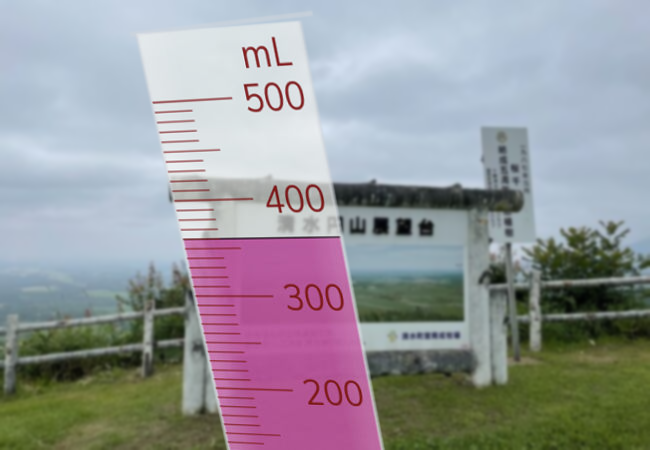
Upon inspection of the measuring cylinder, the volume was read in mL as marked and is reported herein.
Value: 360 mL
